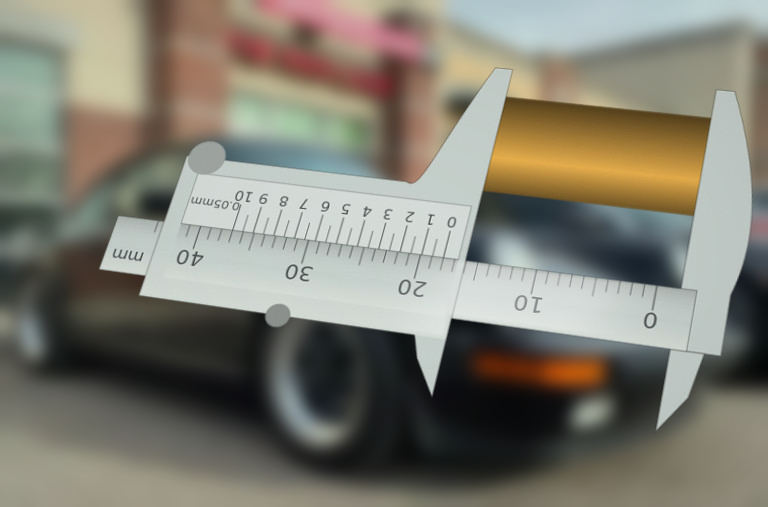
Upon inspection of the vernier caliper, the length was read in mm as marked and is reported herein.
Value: 18.0 mm
